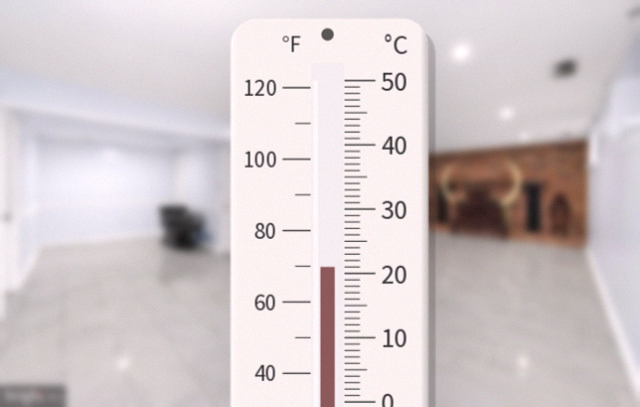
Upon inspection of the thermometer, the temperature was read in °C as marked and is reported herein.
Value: 21 °C
